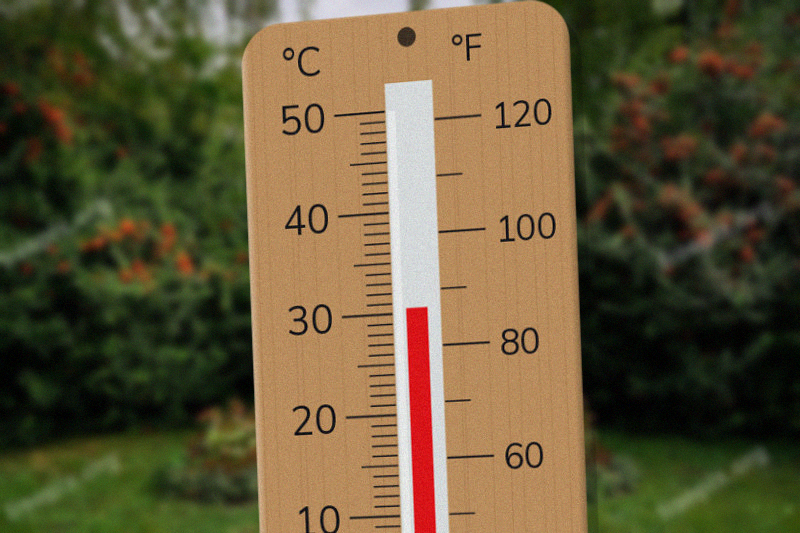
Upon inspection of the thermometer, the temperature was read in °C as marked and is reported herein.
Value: 30.5 °C
